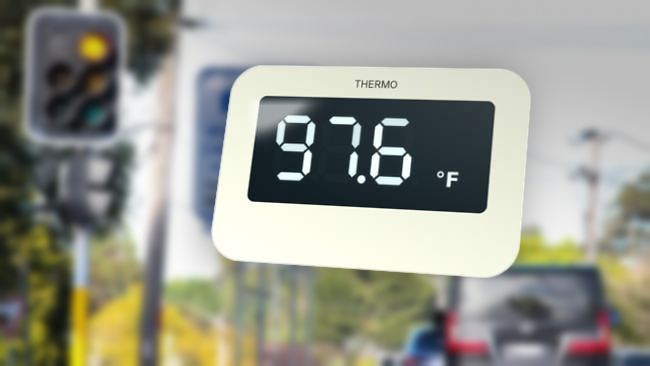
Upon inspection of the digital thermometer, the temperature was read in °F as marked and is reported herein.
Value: 97.6 °F
